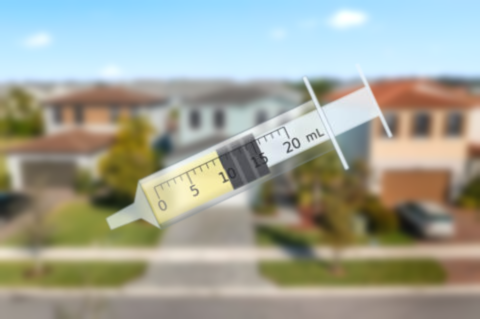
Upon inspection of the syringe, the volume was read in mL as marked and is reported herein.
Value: 10 mL
